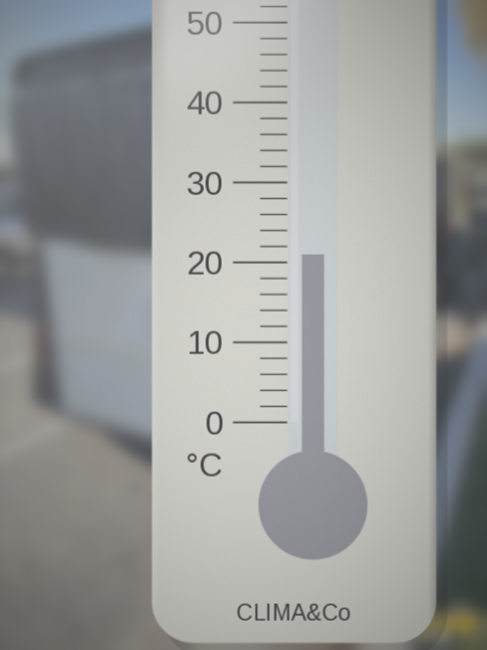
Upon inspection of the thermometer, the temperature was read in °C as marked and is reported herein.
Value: 21 °C
